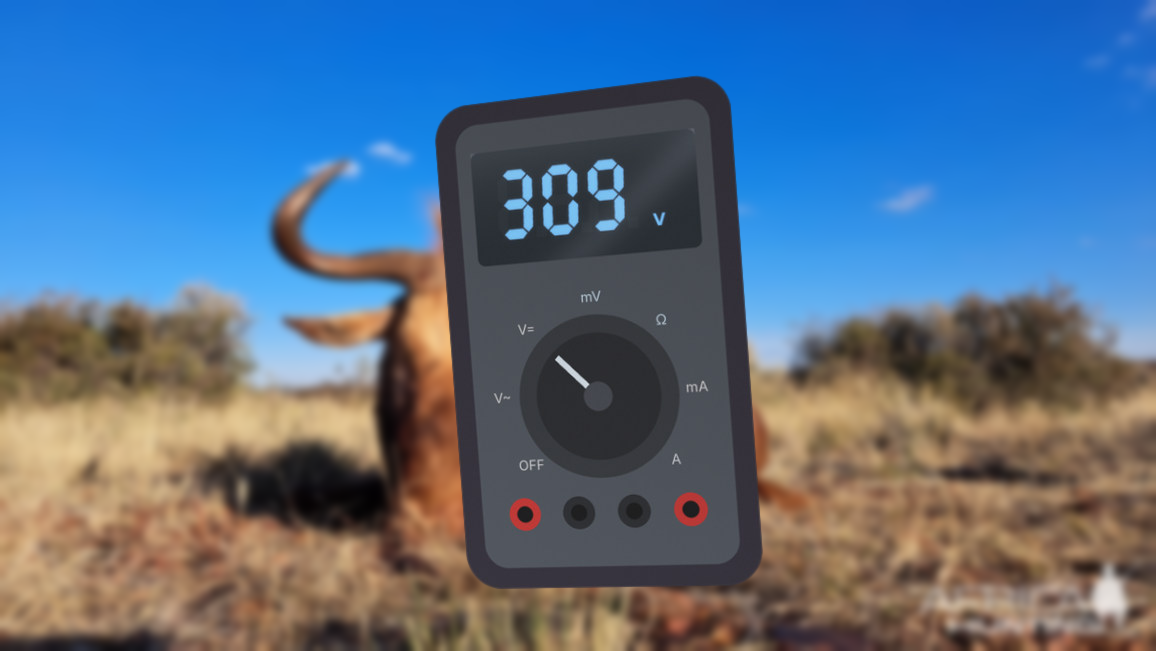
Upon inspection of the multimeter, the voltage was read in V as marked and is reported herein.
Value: 309 V
